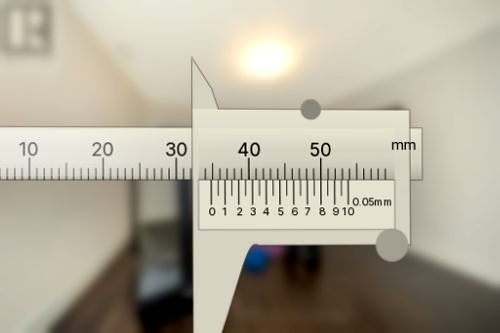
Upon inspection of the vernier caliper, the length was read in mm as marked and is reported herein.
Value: 34.8 mm
